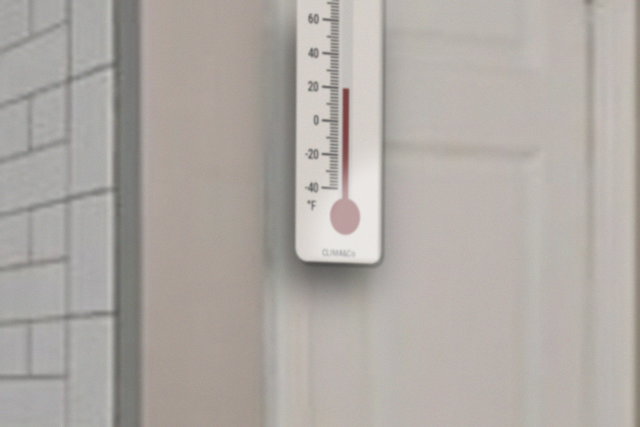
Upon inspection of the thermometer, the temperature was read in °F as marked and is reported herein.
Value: 20 °F
